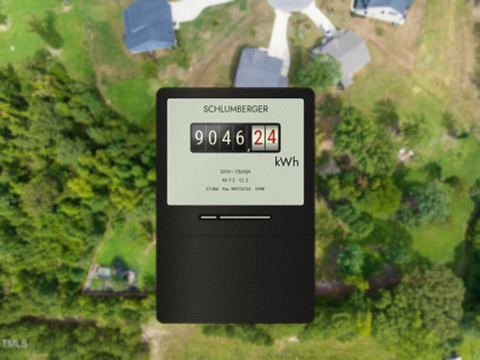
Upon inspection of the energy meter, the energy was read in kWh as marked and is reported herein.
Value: 9046.24 kWh
